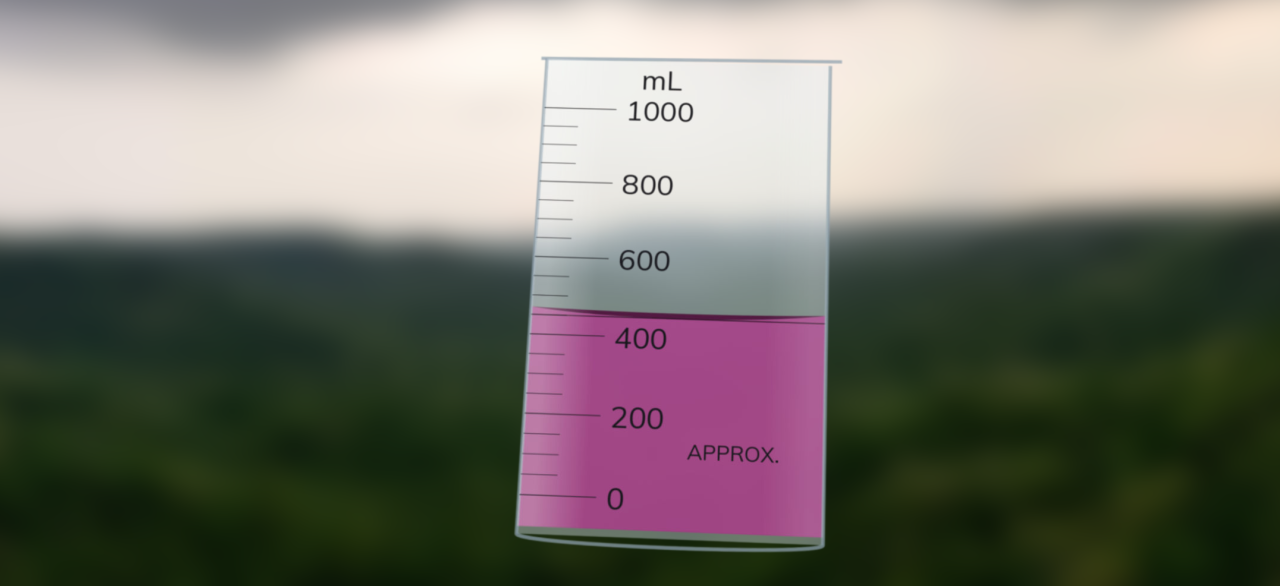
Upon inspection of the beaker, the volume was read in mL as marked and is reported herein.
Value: 450 mL
